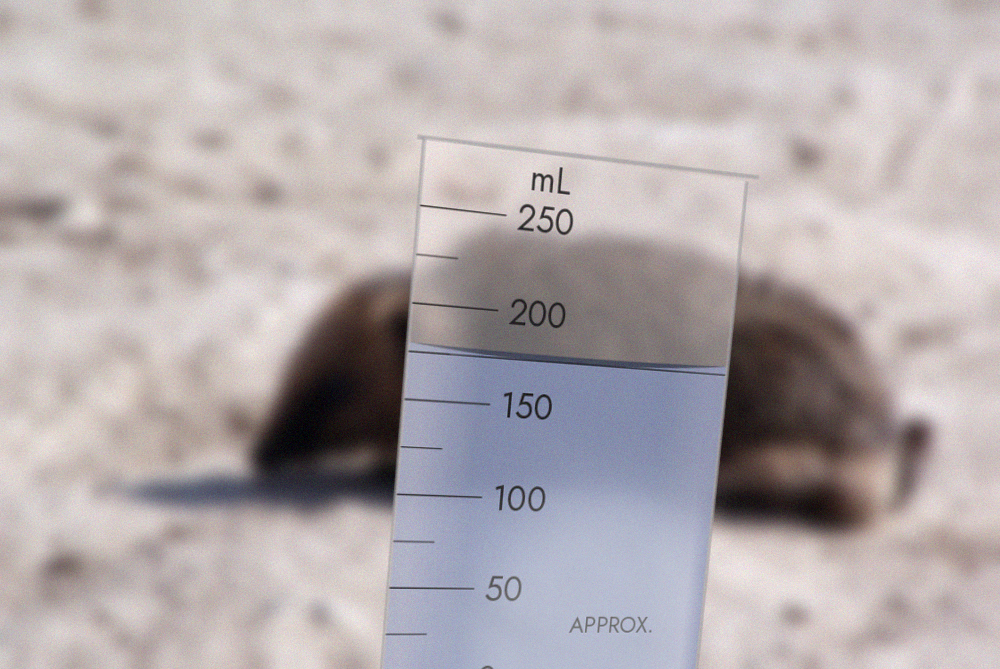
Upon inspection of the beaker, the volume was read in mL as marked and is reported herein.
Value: 175 mL
